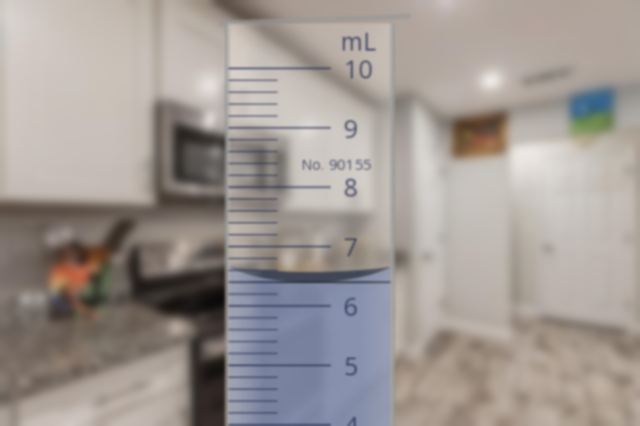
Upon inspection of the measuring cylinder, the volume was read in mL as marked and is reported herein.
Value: 6.4 mL
